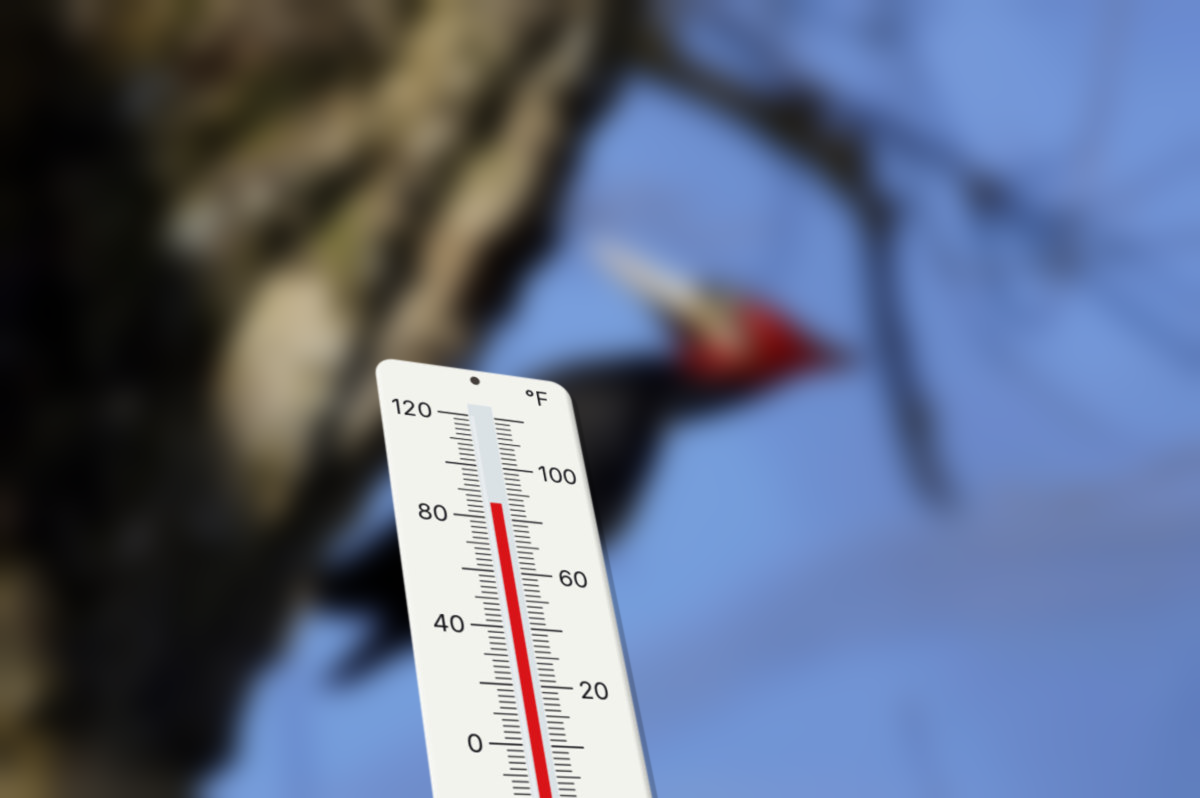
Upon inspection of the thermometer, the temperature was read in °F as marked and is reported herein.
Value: 86 °F
